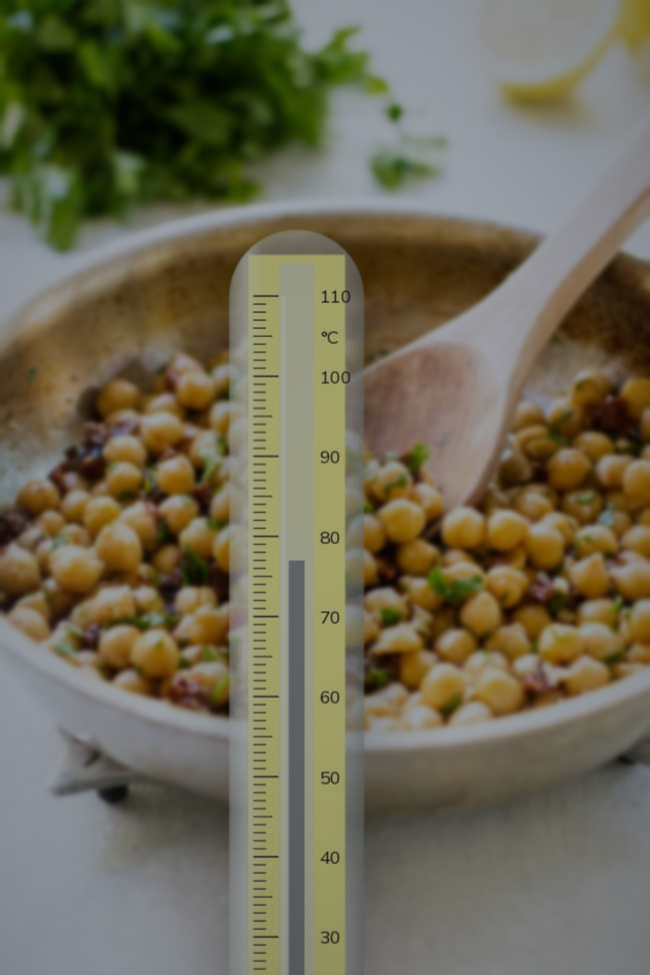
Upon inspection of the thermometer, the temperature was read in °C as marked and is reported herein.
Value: 77 °C
